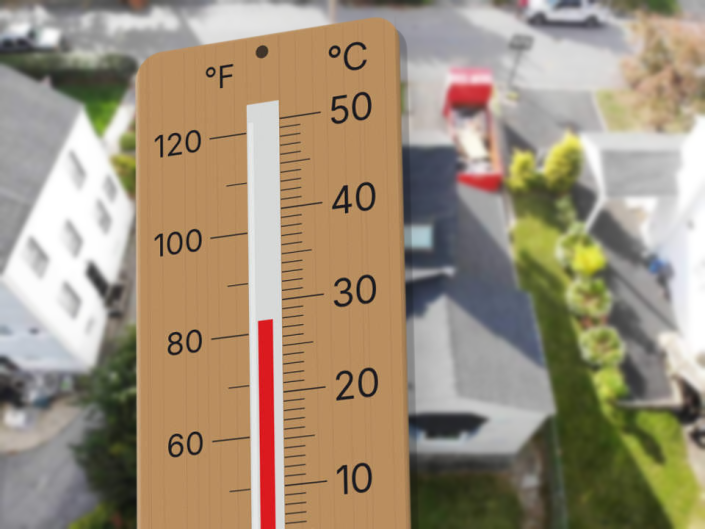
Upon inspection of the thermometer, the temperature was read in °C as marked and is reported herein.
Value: 28 °C
